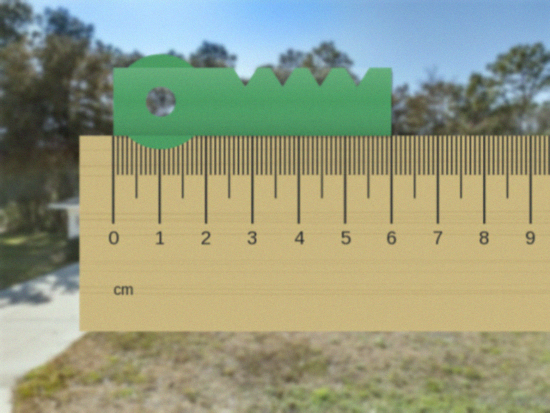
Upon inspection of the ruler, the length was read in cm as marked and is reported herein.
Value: 6 cm
